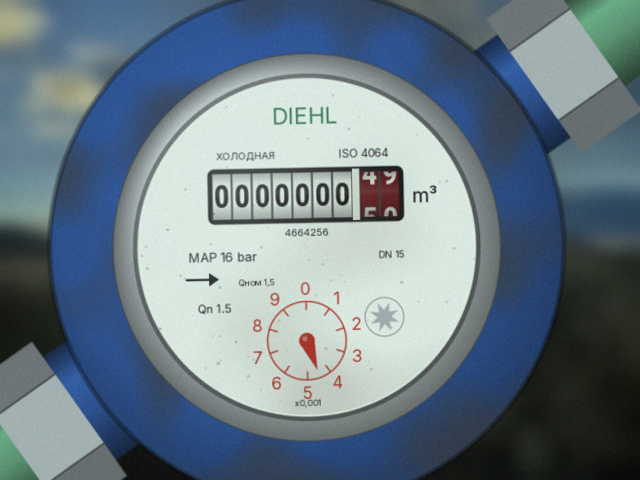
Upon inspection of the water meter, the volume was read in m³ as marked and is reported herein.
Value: 0.494 m³
